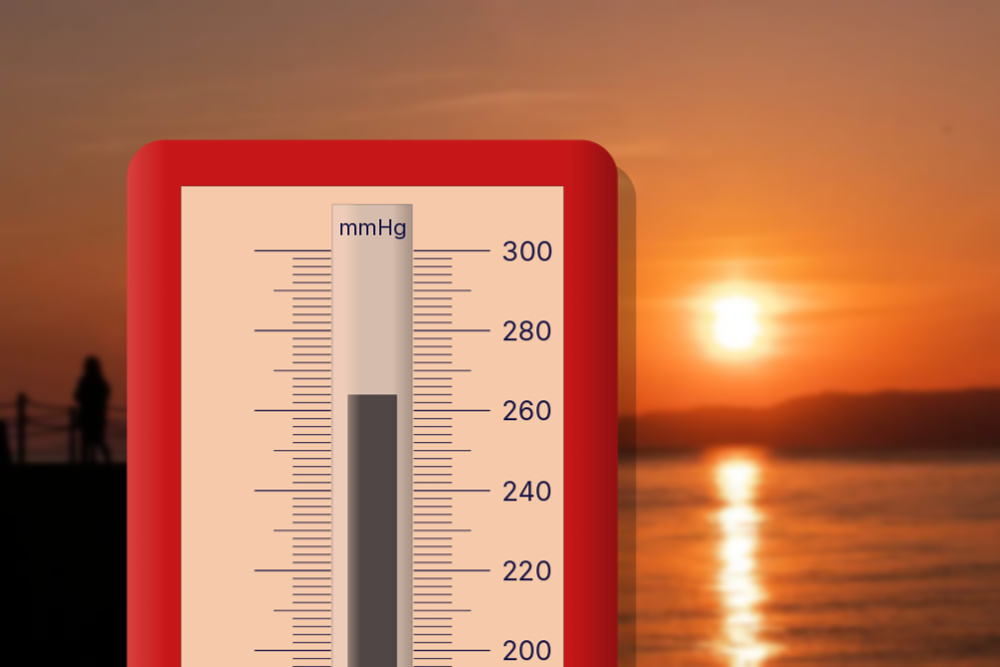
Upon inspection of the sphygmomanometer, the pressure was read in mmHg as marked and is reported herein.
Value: 264 mmHg
